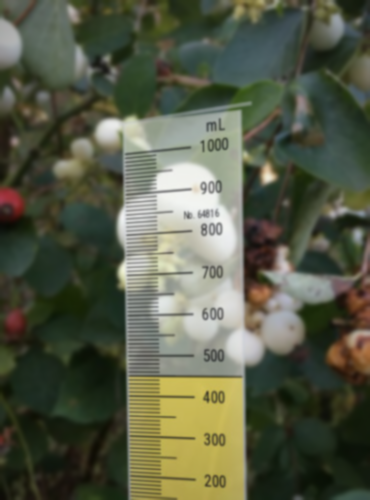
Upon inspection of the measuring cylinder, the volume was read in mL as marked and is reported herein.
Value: 450 mL
